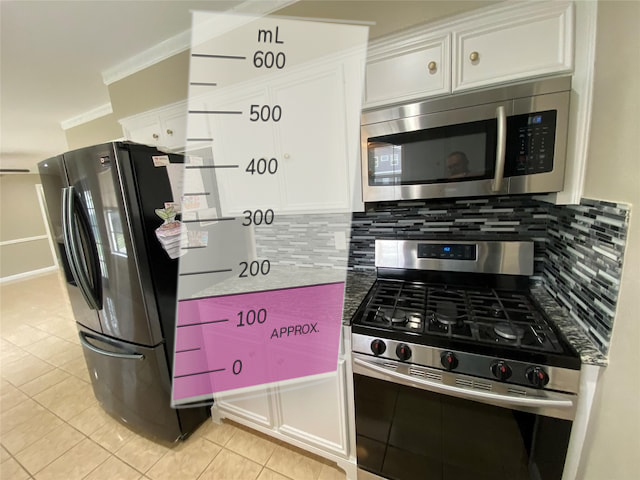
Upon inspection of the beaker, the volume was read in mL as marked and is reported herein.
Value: 150 mL
